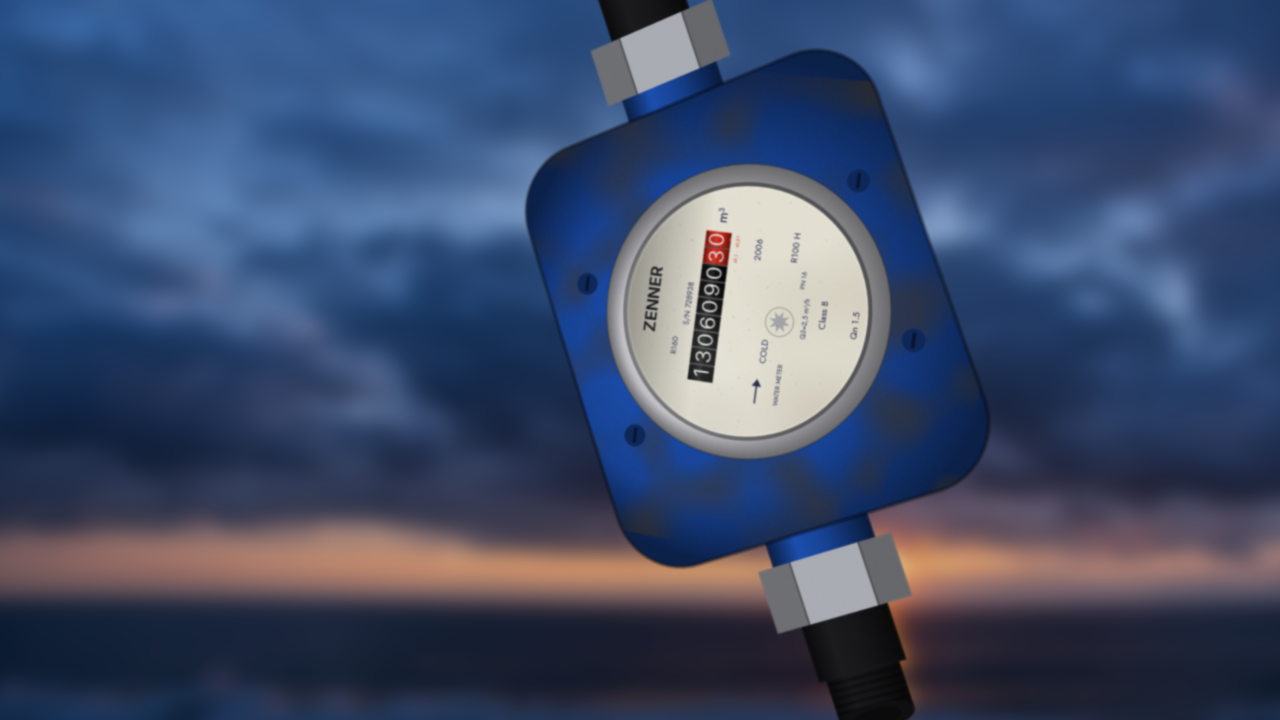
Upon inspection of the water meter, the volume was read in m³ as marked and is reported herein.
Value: 1306090.30 m³
